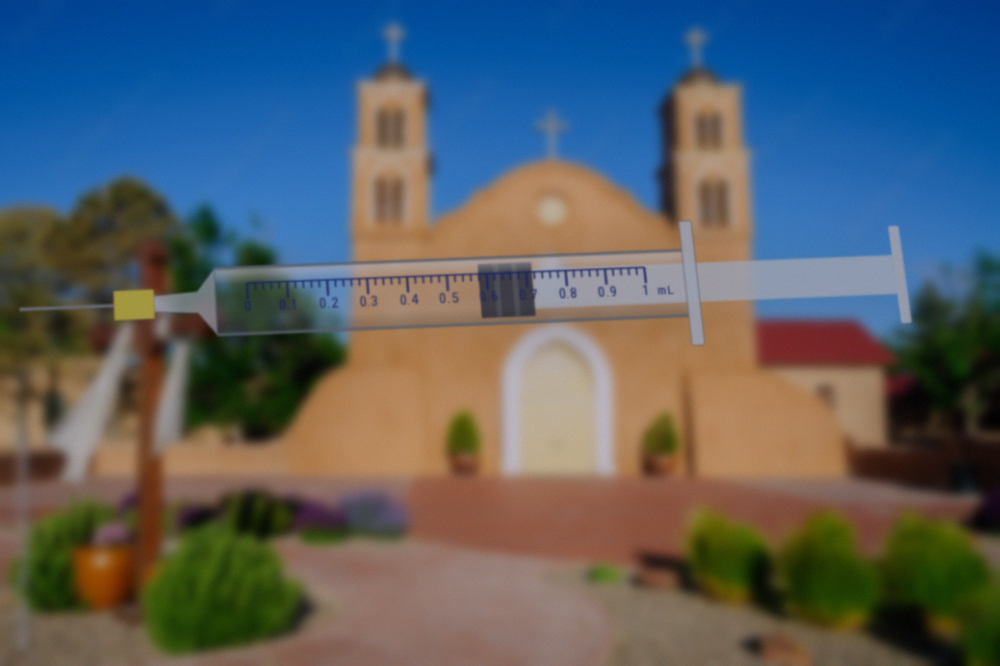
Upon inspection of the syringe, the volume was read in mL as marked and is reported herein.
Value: 0.58 mL
